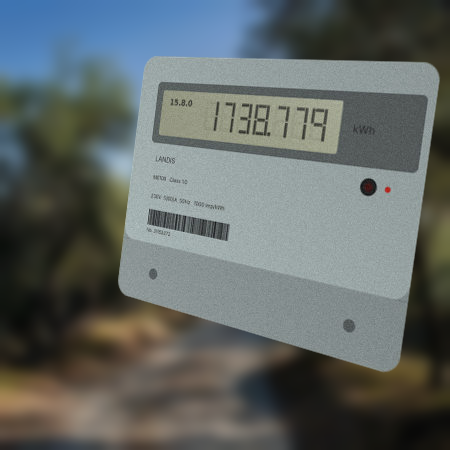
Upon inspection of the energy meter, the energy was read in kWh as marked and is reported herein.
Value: 1738.779 kWh
